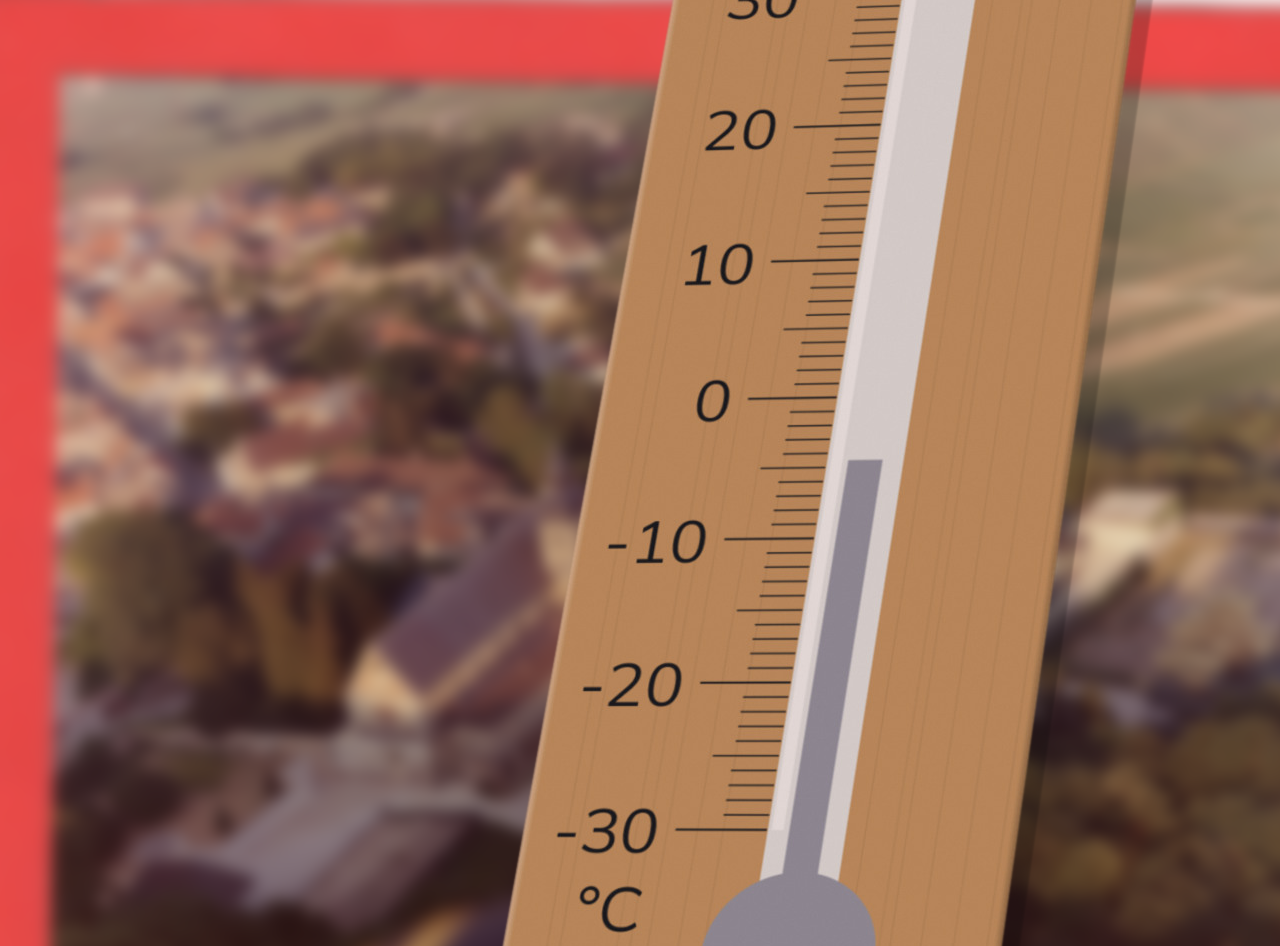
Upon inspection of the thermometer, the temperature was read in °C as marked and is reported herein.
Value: -4.5 °C
